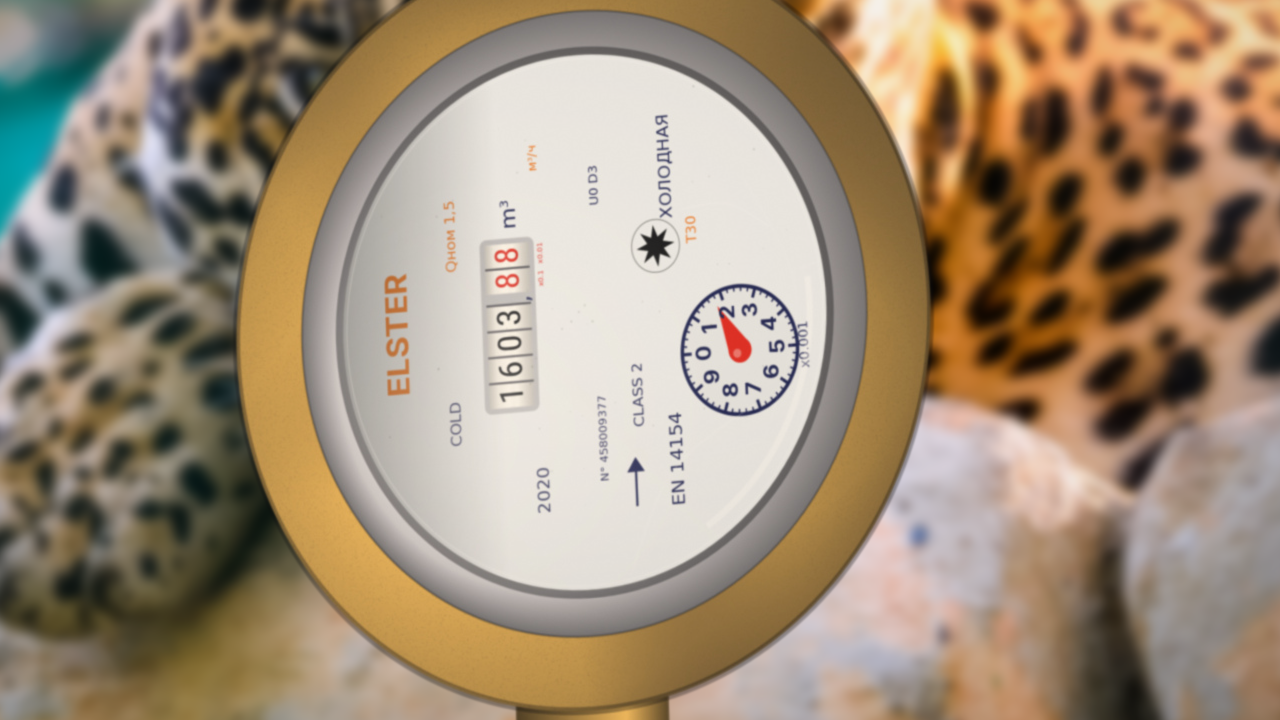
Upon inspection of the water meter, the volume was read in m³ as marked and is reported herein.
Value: 1603.881 m³
